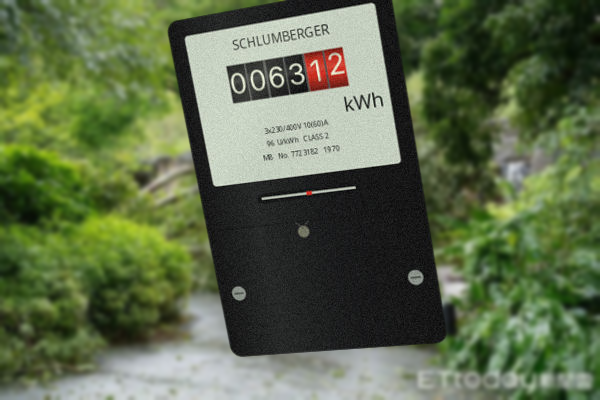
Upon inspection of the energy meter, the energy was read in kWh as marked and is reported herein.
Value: 63.12 kWh
